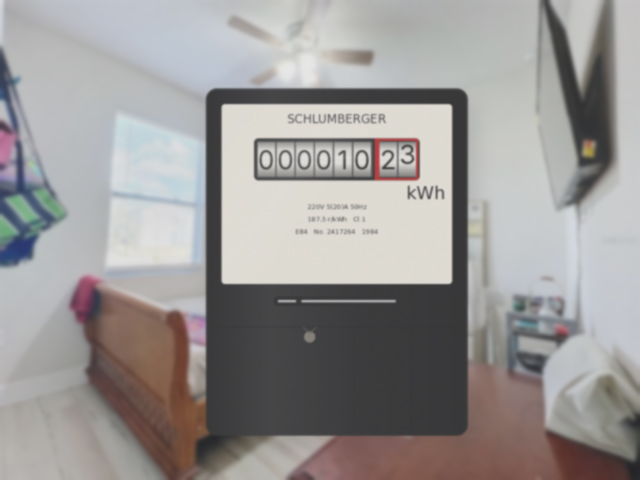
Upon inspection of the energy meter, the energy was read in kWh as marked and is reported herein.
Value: 10.23 kWh
